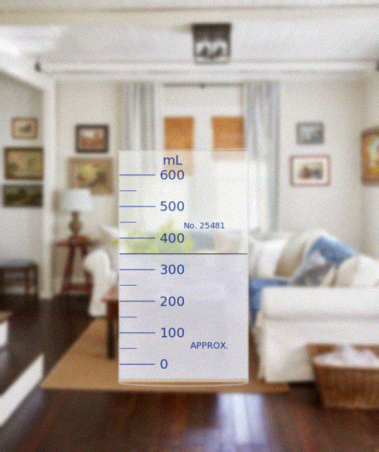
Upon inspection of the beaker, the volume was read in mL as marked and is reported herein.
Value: 350 mL
